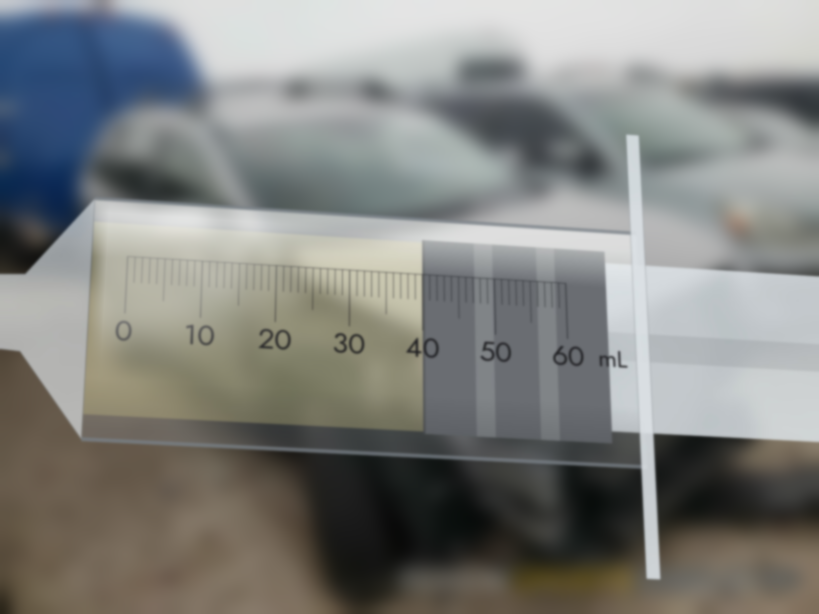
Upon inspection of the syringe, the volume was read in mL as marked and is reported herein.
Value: 40 mL
